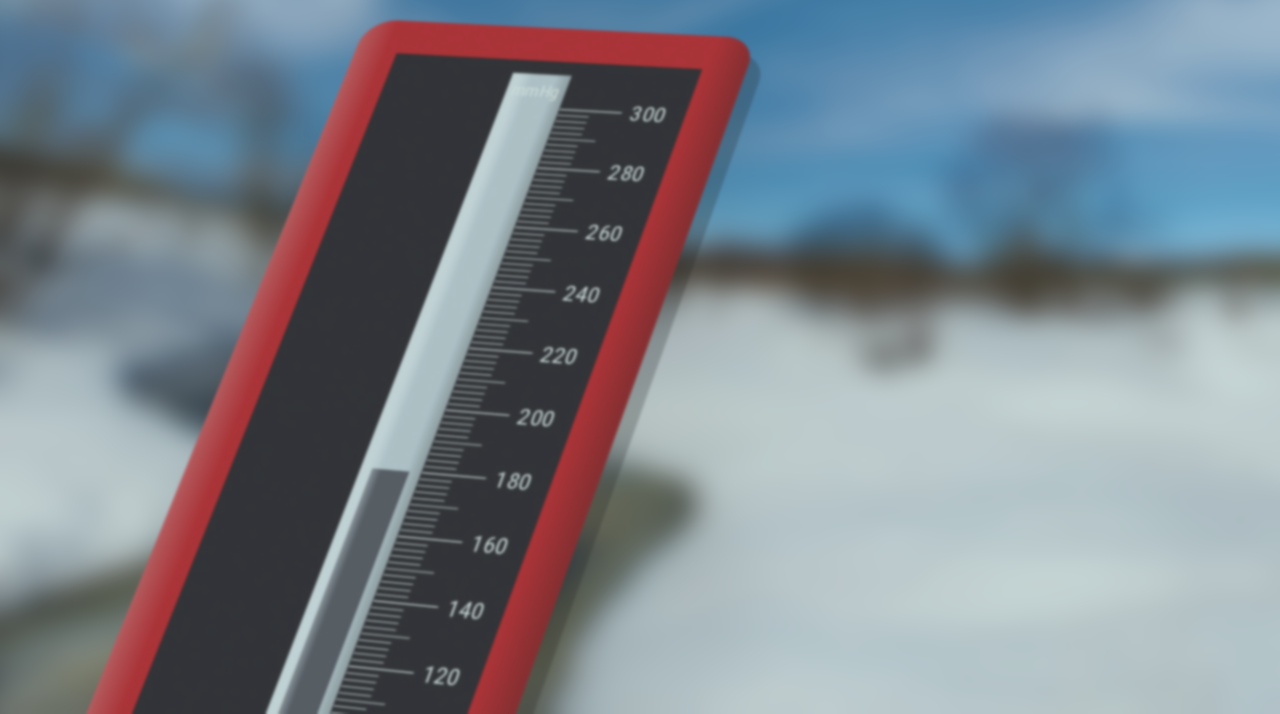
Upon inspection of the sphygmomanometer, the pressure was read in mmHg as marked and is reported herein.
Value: 180 mmHg
